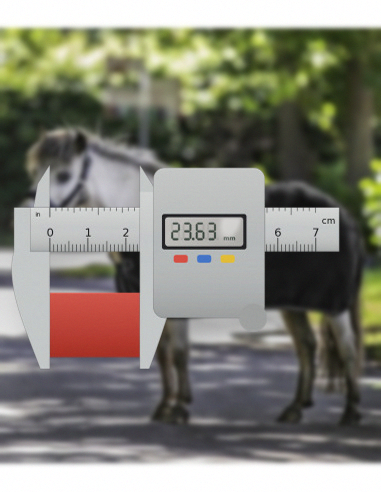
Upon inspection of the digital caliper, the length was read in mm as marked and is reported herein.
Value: 23.63 mm
